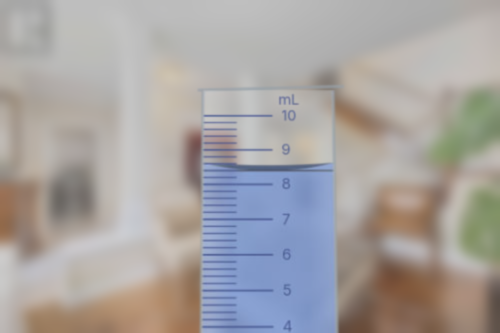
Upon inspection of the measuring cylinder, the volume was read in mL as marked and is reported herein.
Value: 8.4 mL
